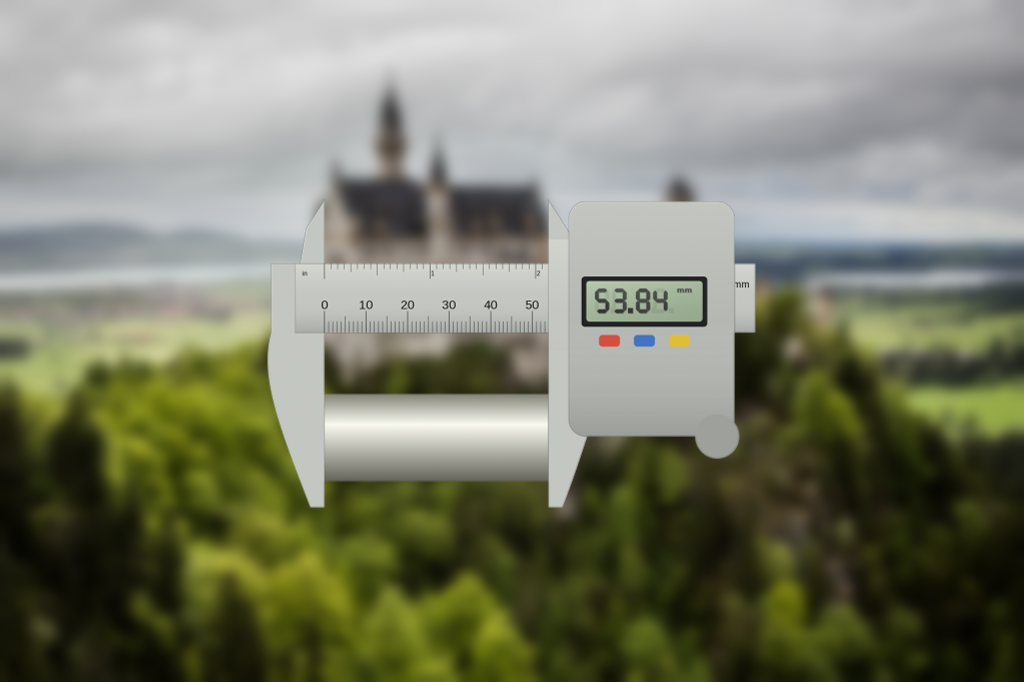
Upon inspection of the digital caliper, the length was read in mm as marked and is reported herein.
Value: 53.84 mm
